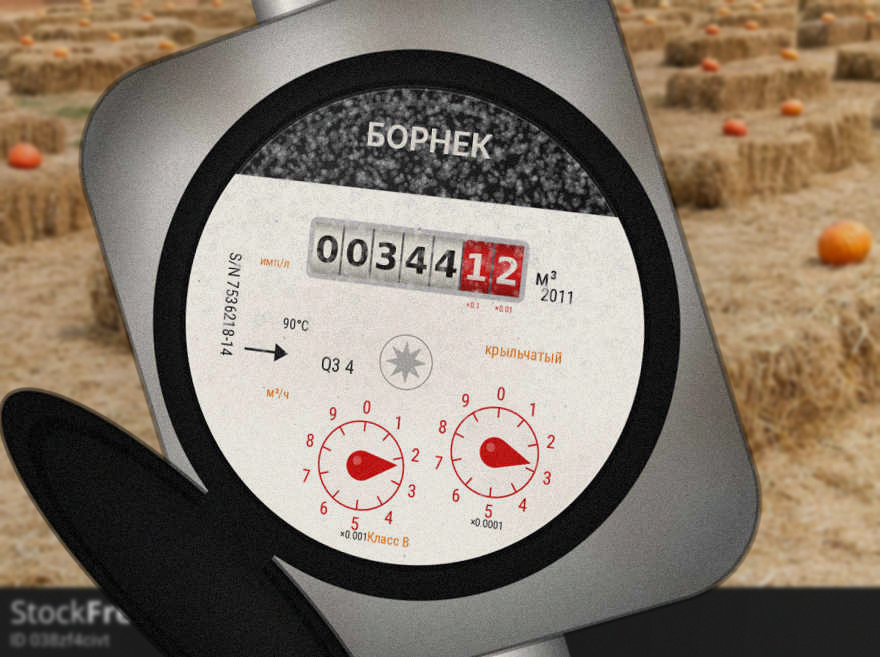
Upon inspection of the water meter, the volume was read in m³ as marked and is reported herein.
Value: 344.1222 m³
